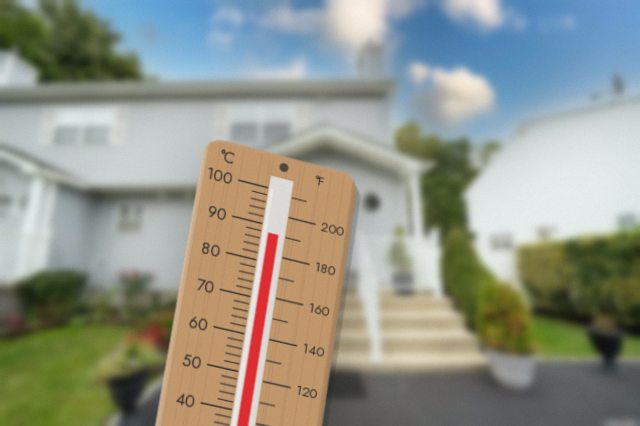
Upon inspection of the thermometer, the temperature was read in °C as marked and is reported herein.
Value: 88 °C
